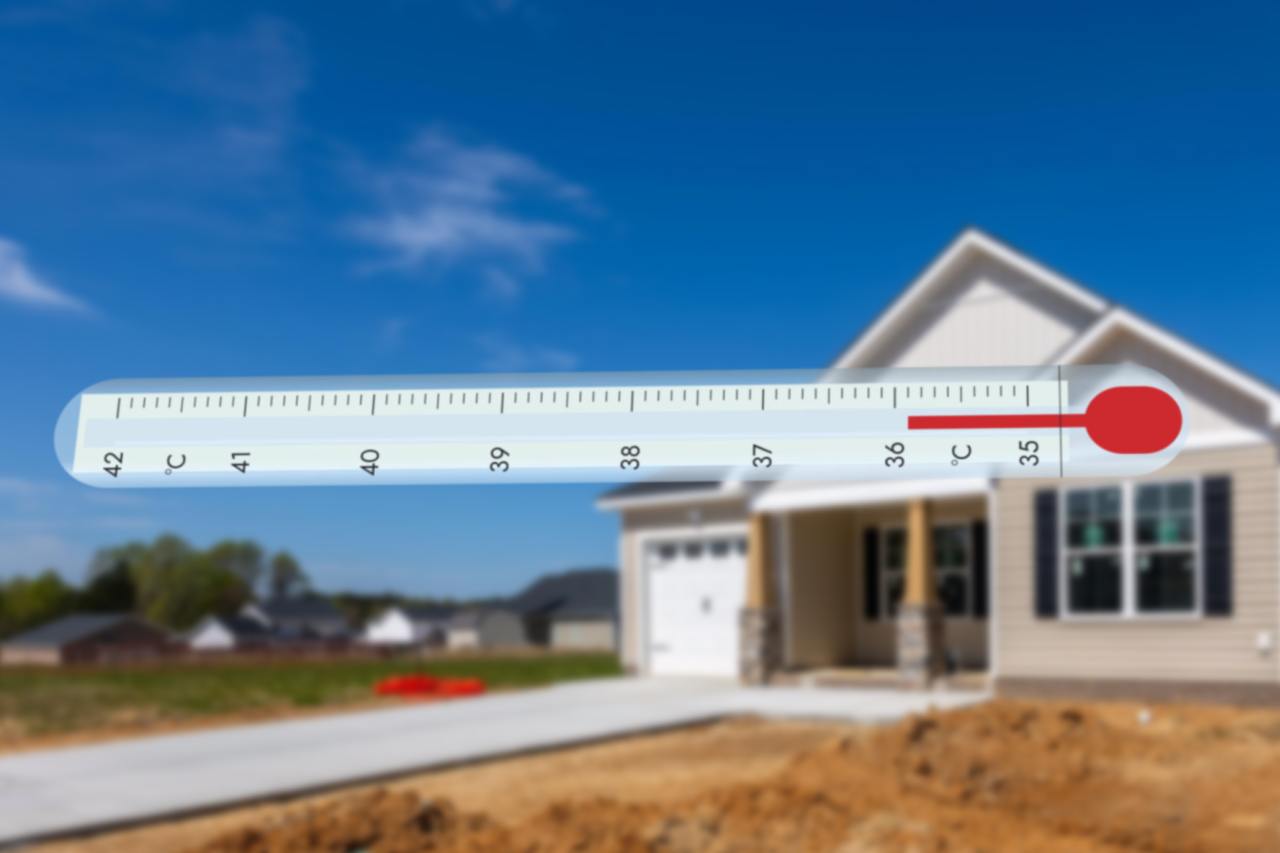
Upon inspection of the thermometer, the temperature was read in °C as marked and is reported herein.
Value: 35.9 °C
